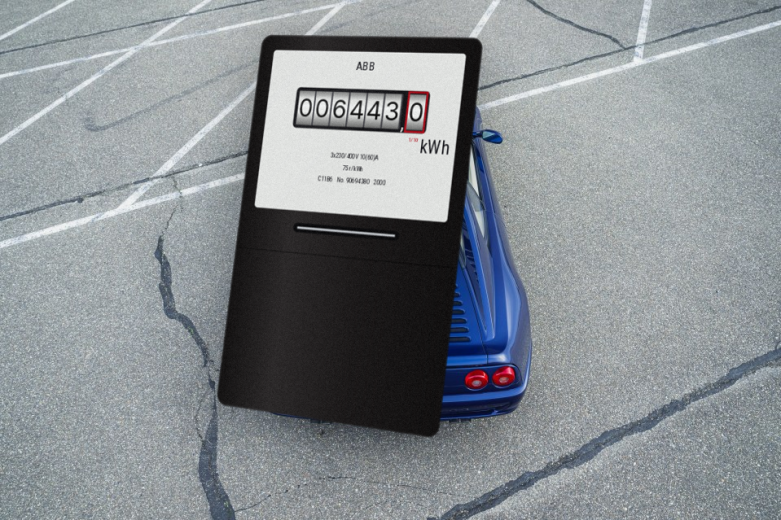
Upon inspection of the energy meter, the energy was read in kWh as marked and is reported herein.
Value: 6443.0 kWh
